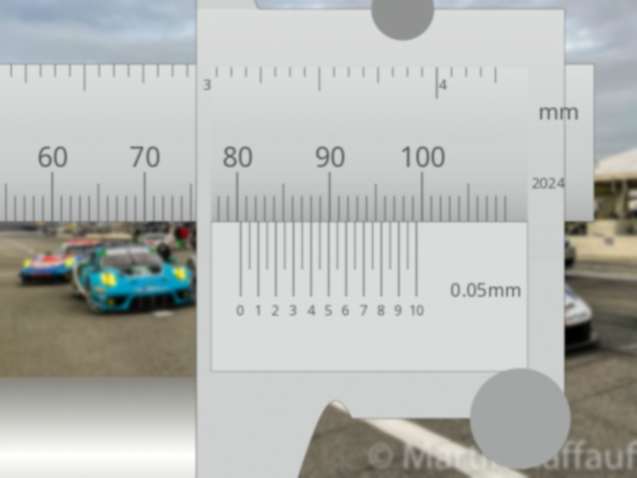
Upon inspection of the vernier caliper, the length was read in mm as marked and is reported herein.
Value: 80.4 mm
